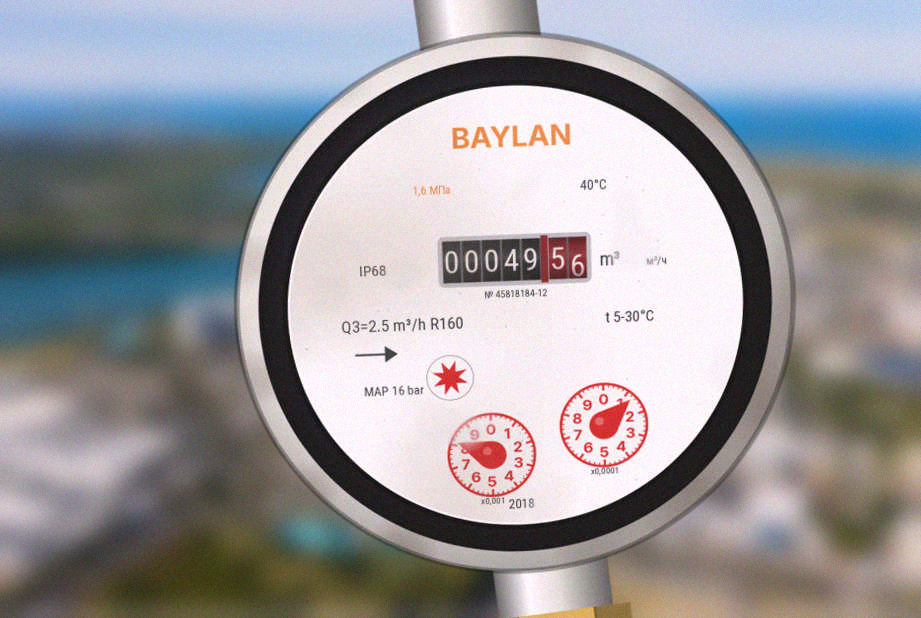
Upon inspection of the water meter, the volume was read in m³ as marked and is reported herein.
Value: 49.5581 m³
